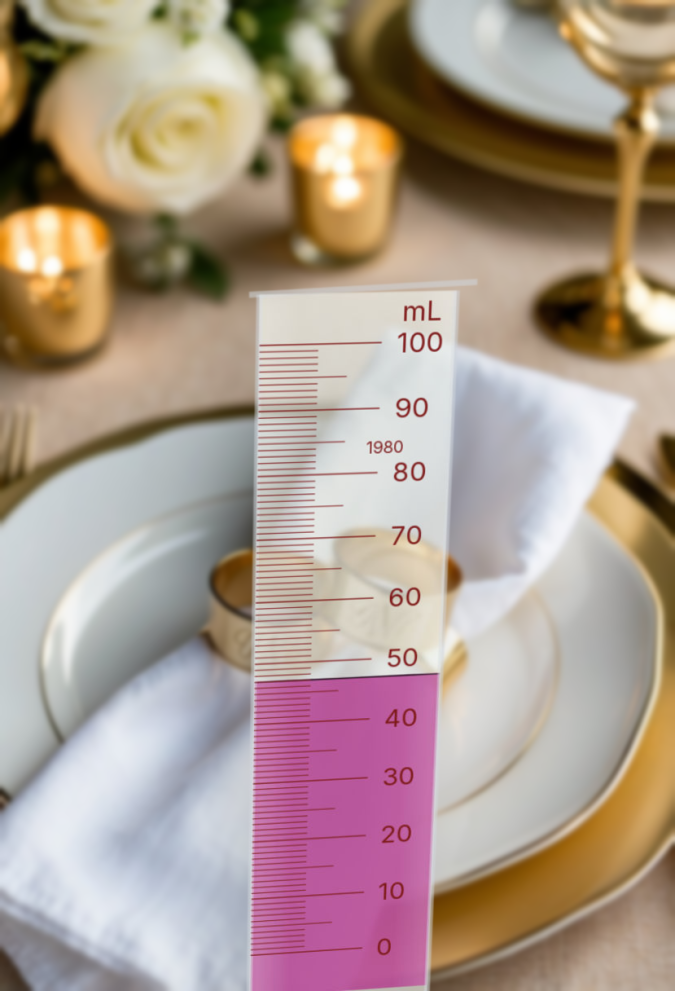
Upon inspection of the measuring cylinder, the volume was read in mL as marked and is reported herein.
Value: 47 mL
